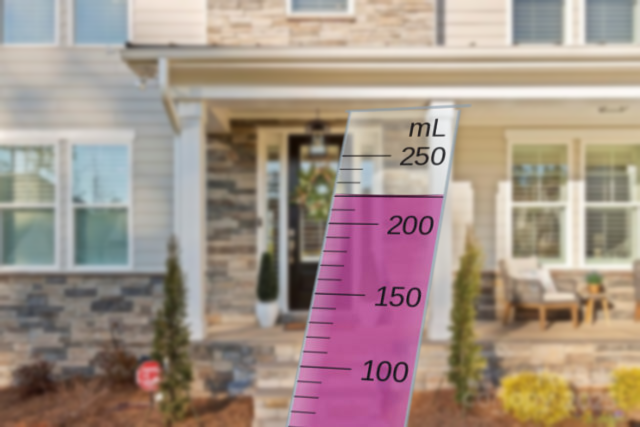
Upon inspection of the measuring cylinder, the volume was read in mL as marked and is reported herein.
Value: 220 mL
